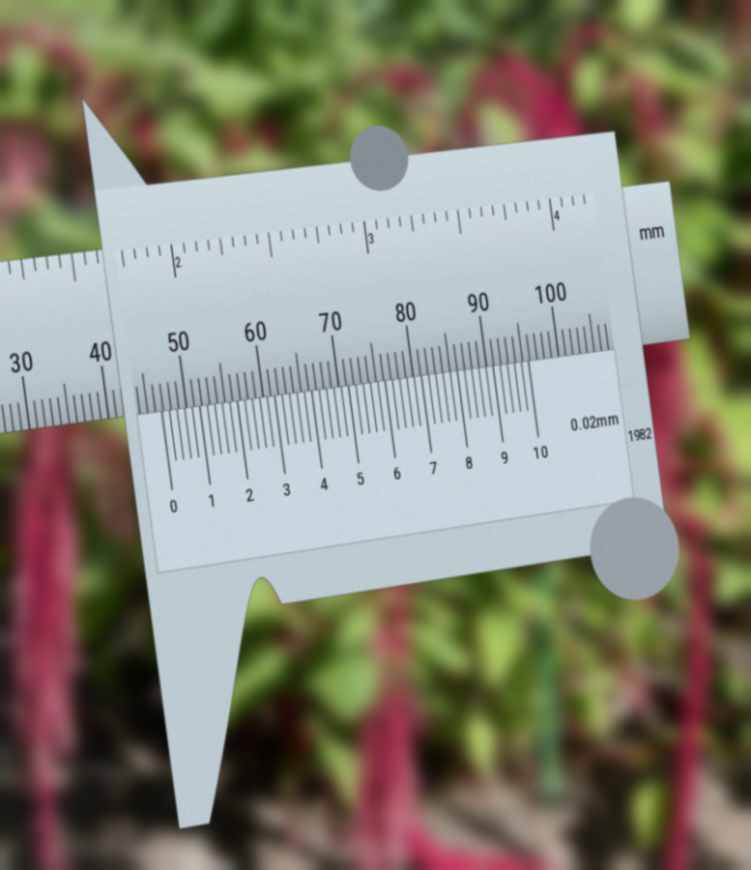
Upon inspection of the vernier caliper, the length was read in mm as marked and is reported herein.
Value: 46.8 mm
